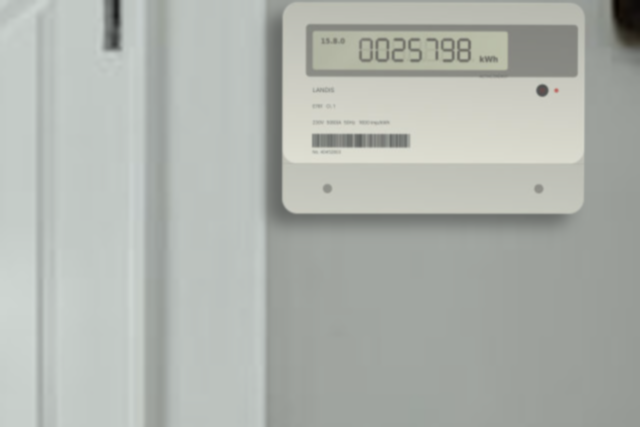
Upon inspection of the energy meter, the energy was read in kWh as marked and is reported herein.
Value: 25798 kWh
